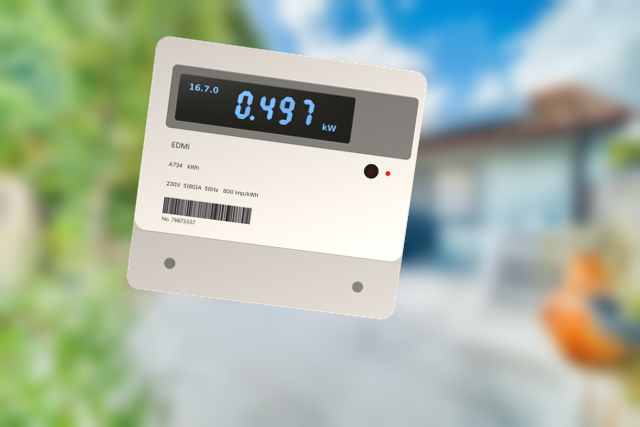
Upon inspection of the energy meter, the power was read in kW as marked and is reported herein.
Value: 0.497 kW
